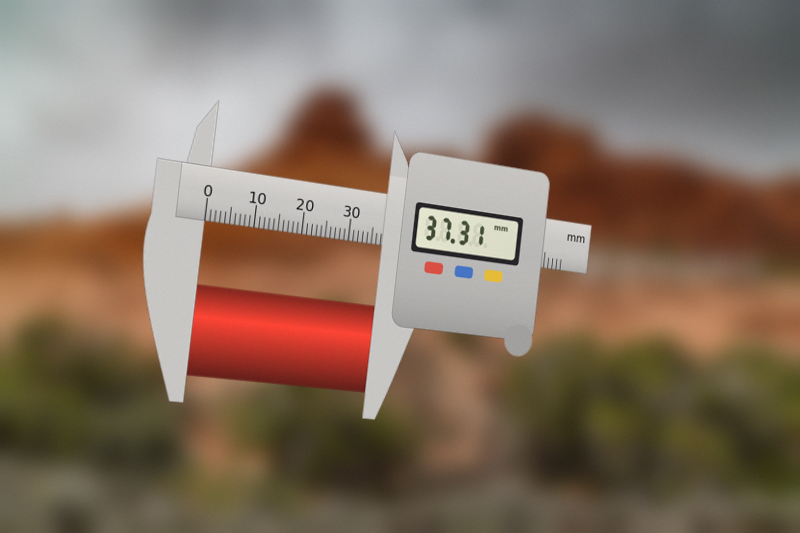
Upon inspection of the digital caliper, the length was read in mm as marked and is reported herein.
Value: 37.31 mm
